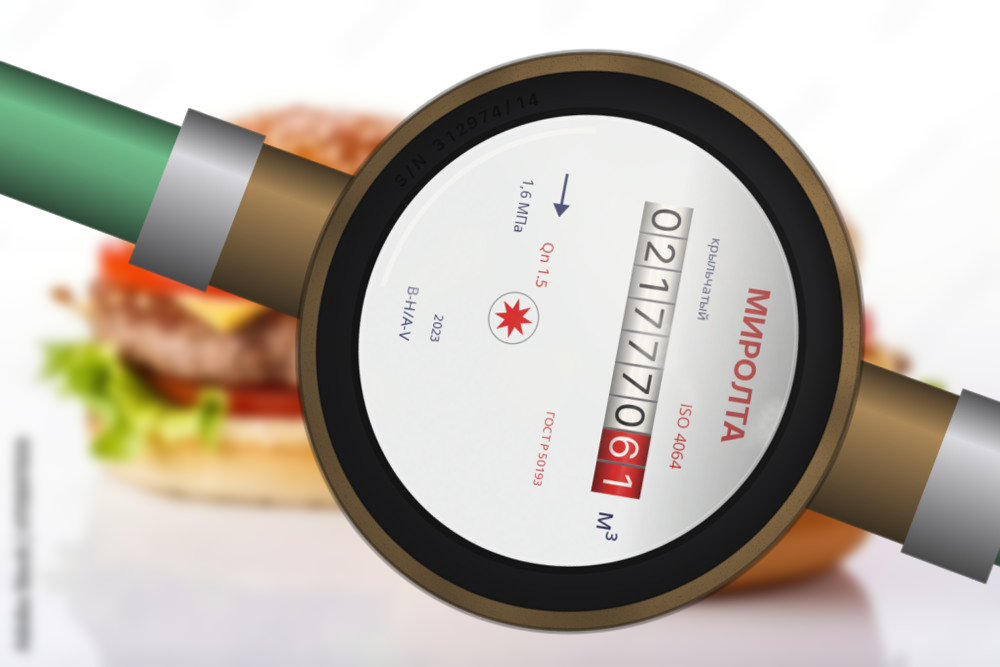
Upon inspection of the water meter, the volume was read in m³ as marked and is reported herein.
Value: 217770.61 m³
